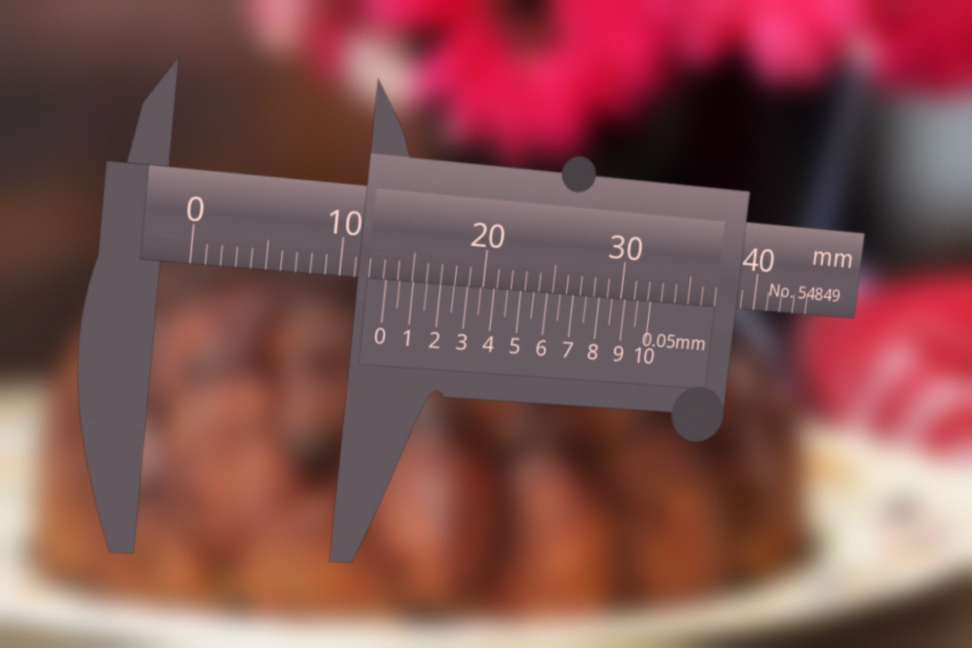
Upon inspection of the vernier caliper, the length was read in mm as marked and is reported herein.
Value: 13.2 mm
